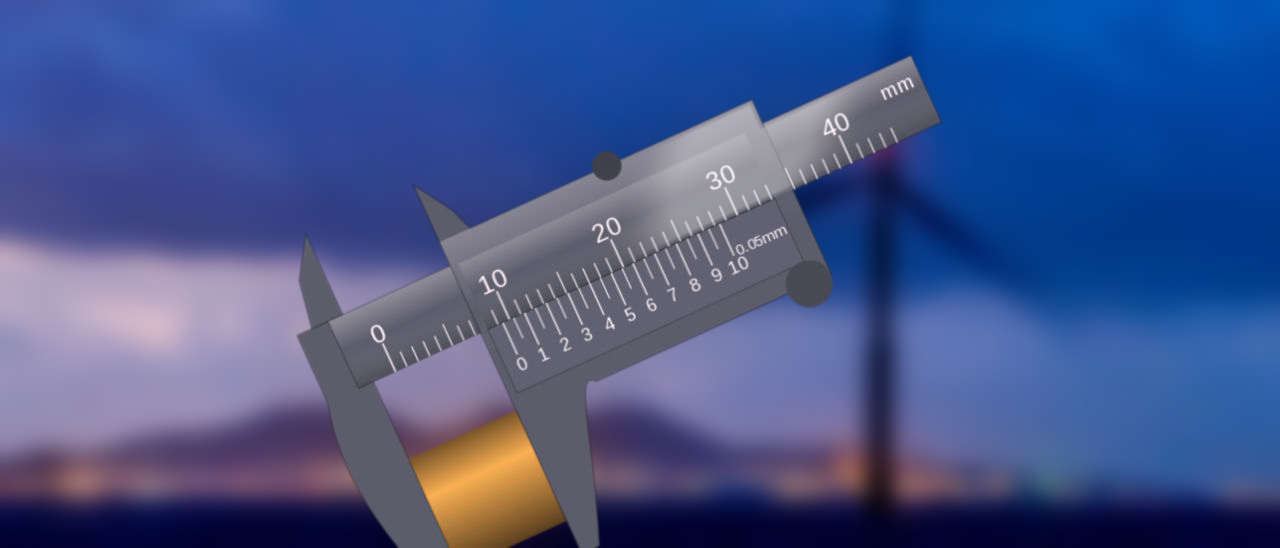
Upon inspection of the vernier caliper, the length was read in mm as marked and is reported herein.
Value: 9.4 mm
